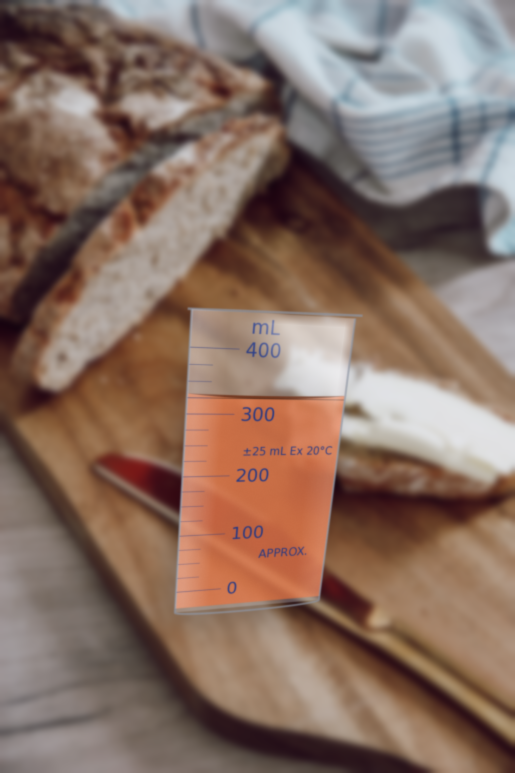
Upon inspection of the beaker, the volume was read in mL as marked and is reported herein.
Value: 325 mL
